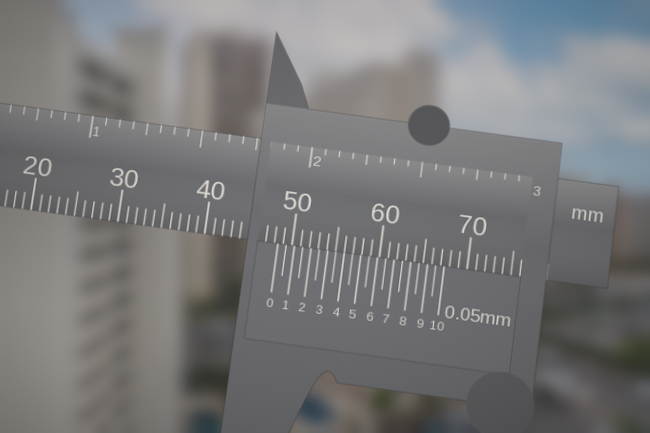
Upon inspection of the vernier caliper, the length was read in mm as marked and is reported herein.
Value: 48.4 mm
